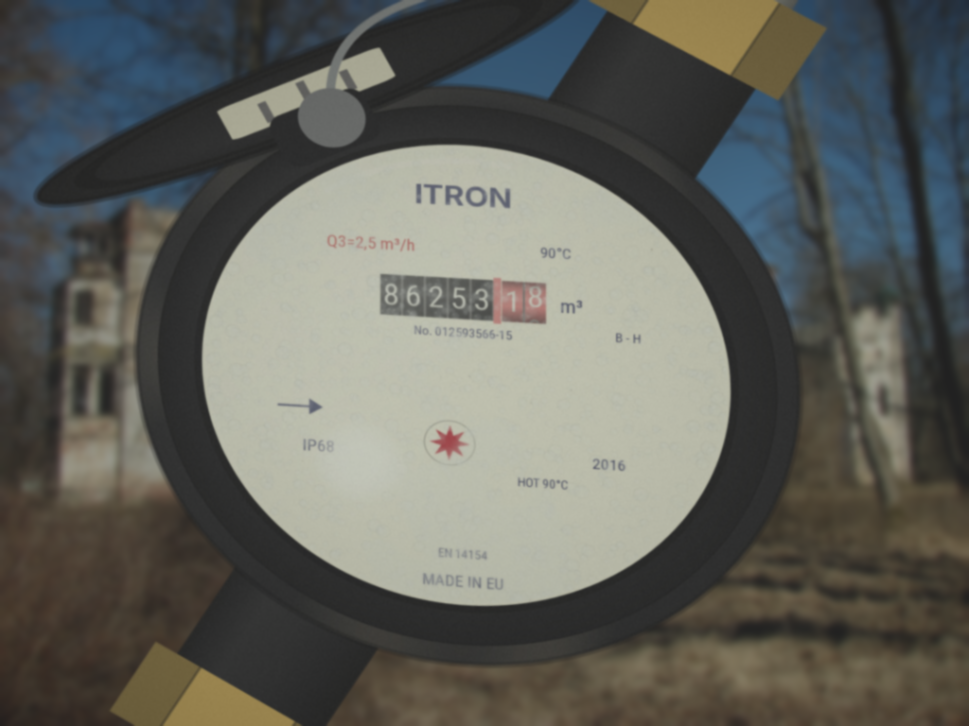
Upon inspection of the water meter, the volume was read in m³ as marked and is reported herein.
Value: 86253.18 m³
